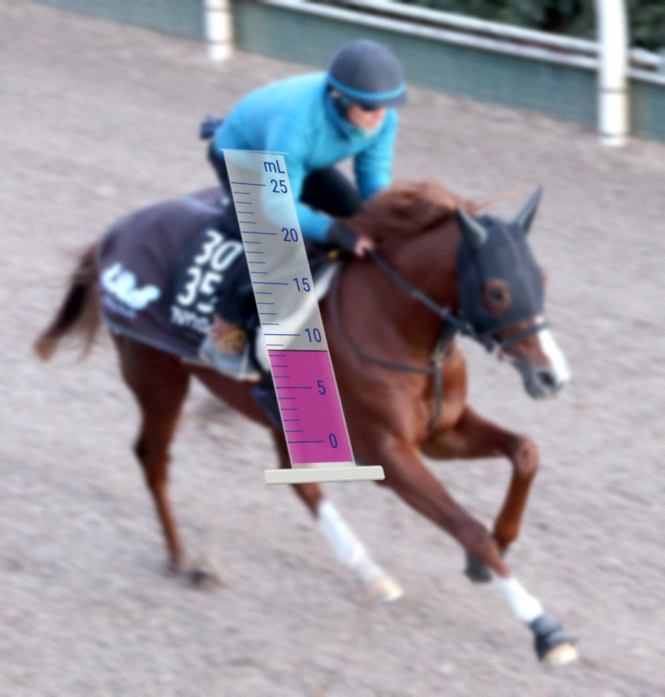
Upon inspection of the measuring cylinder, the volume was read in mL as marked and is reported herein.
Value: 8.5 mL
